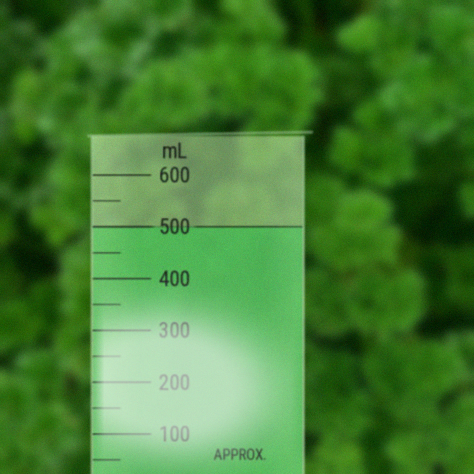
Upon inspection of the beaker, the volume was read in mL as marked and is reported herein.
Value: 500 mL
